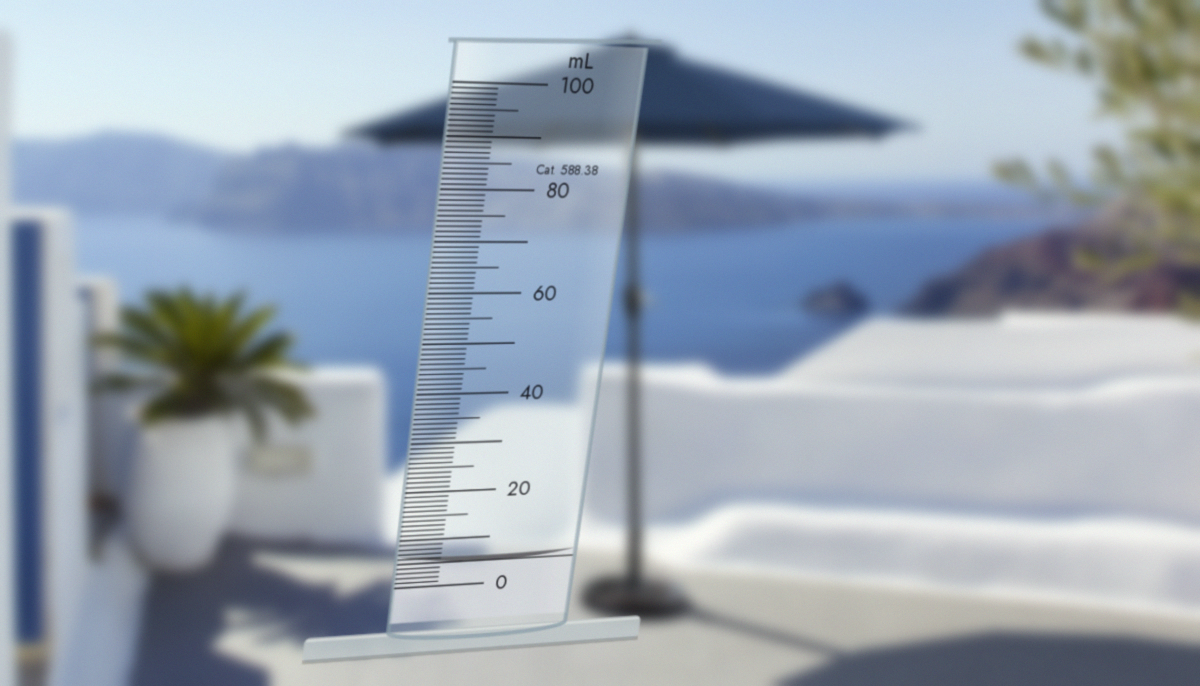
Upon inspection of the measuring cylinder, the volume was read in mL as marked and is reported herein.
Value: 5 mL
